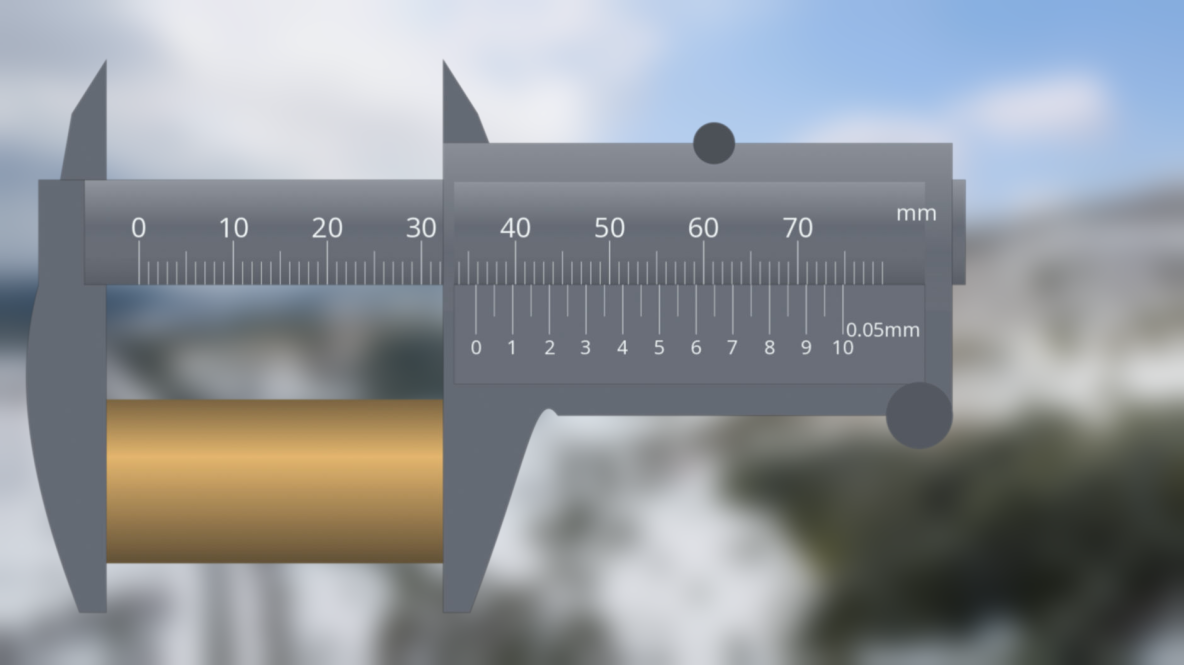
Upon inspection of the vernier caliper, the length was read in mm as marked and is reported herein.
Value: 35.8 mm
